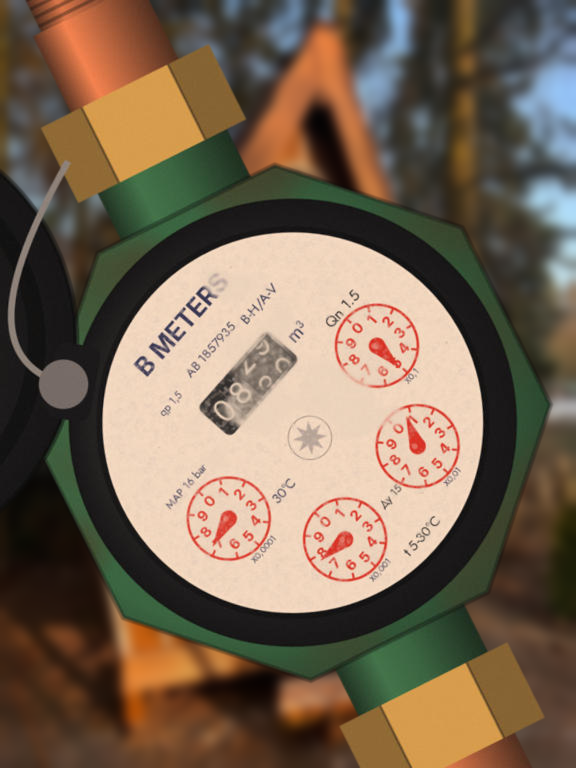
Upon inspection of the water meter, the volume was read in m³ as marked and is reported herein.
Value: 829.5077 m³
